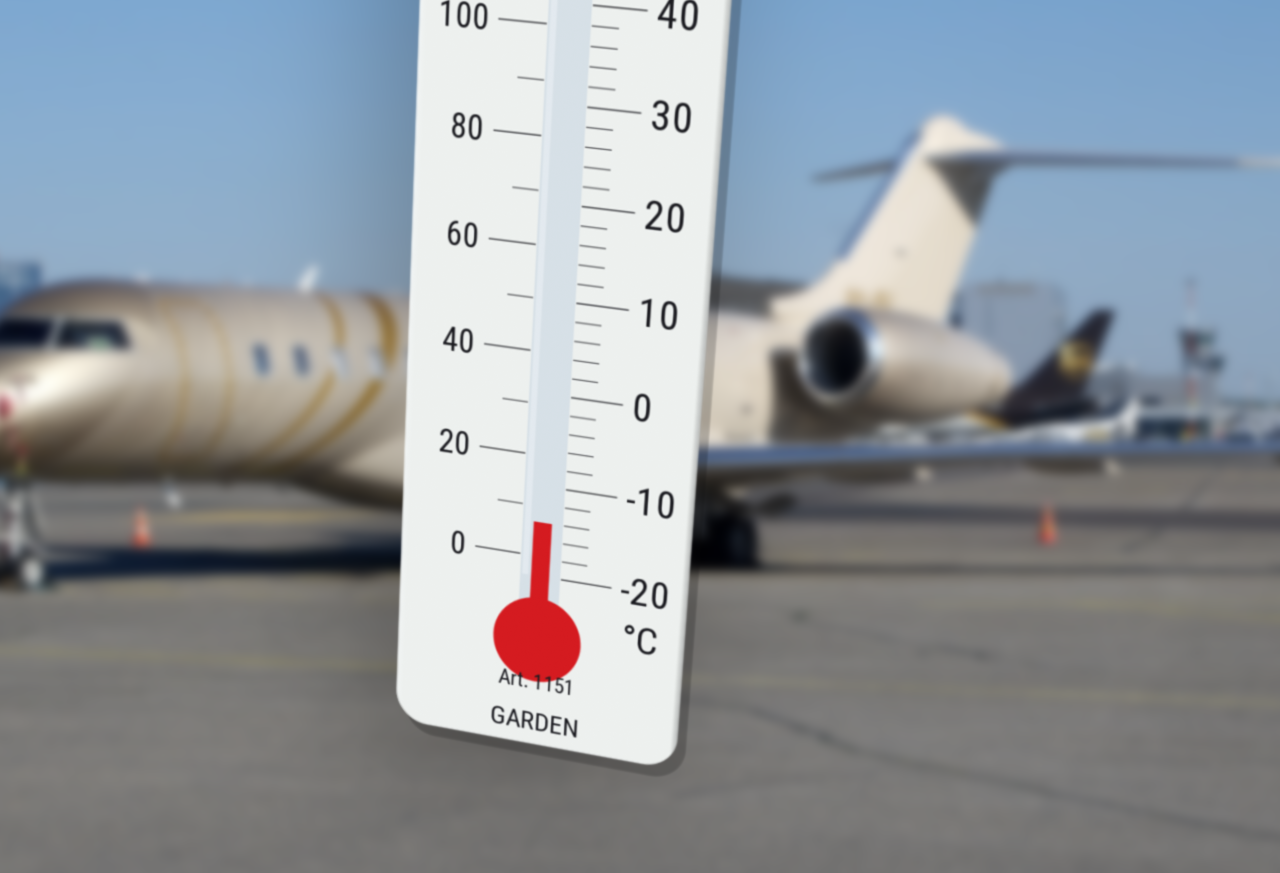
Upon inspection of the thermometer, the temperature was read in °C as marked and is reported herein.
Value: -14 °C
